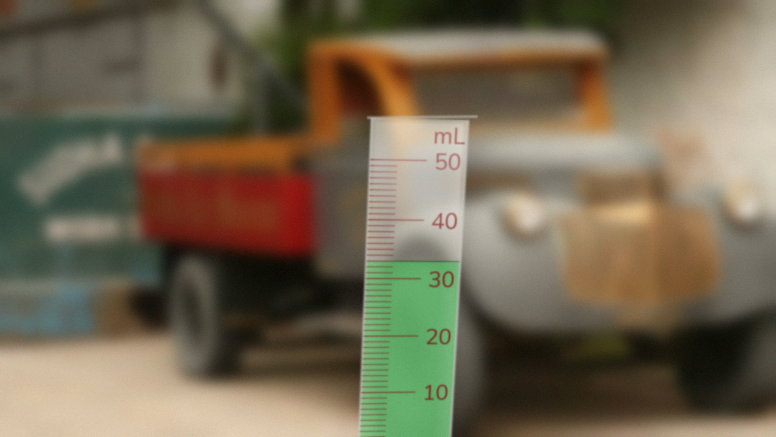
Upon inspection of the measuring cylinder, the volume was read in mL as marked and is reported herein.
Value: 33 mL
